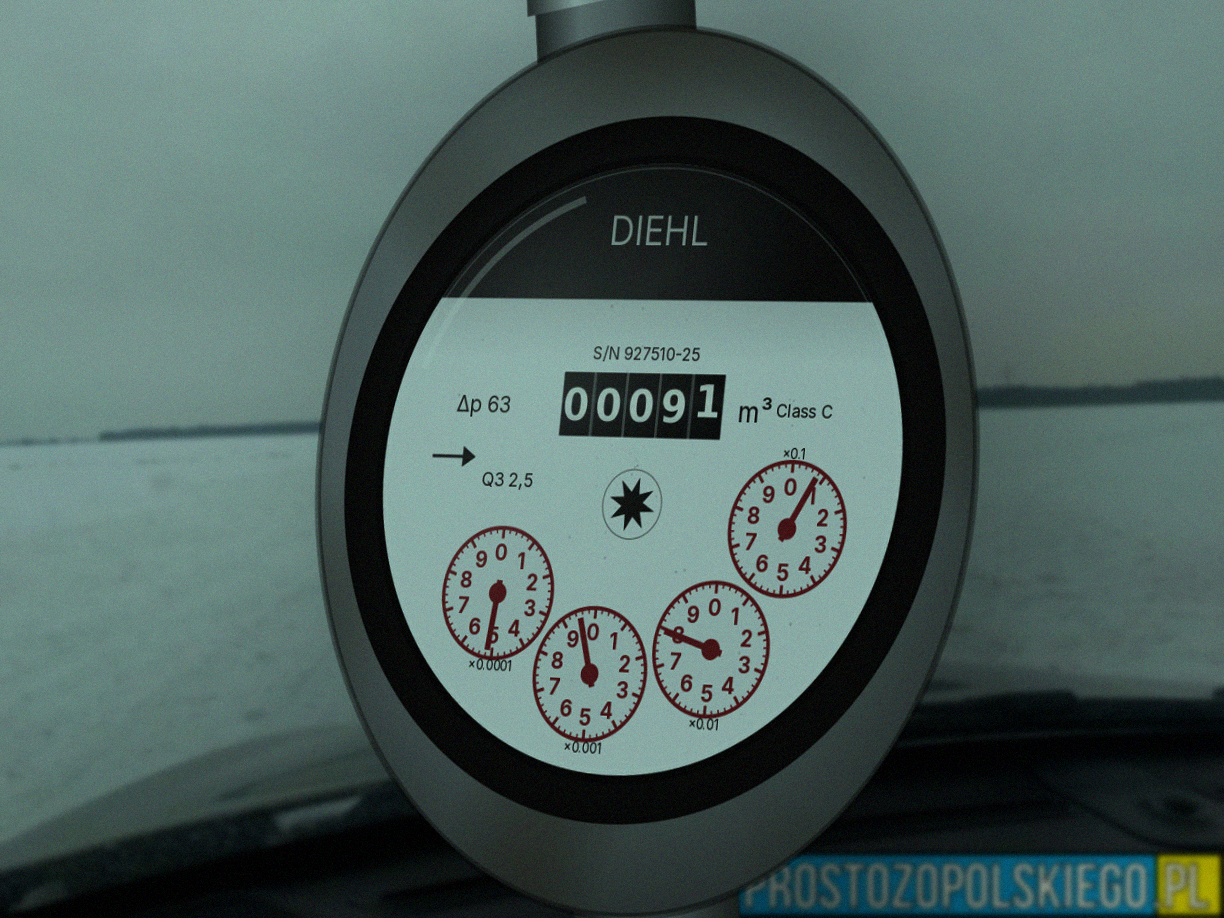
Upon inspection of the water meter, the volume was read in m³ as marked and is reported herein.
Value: 91.0795 m³
